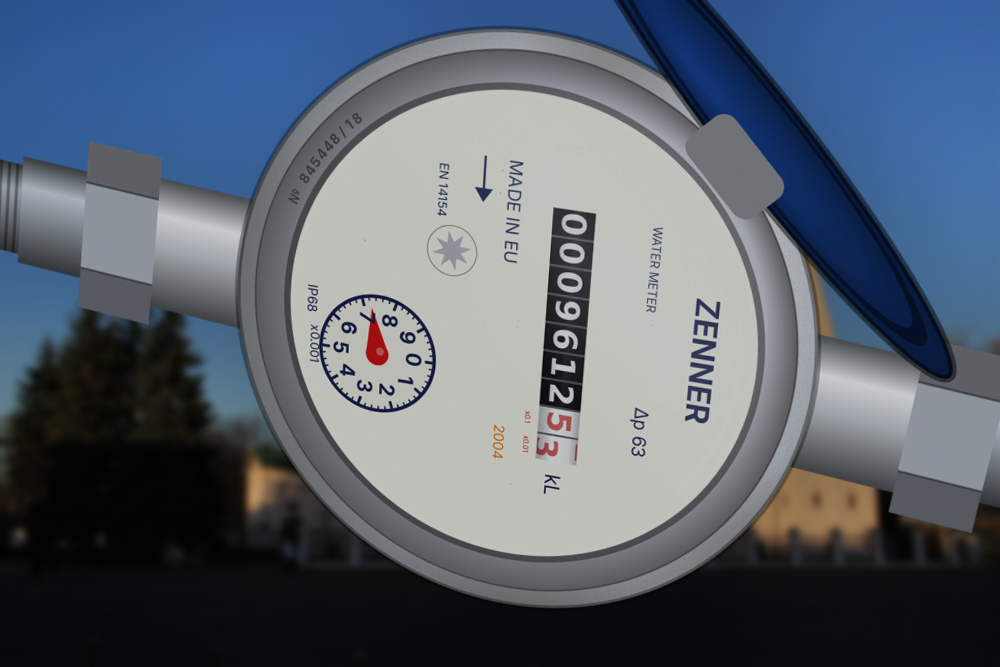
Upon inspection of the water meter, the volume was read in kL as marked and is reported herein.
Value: 9612.527 kL
